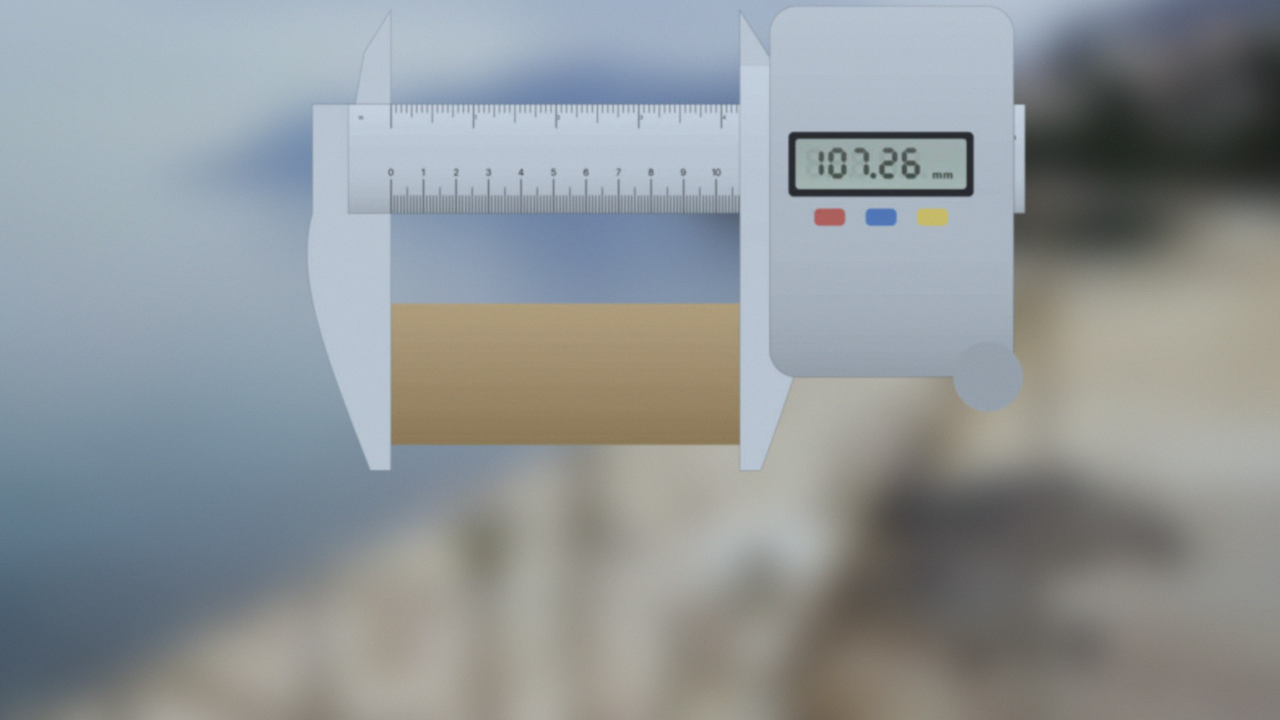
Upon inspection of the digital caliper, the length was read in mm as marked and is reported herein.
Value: 107.26 mm
